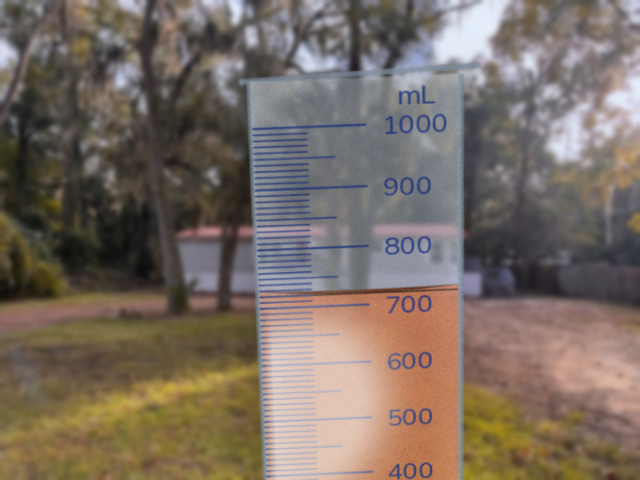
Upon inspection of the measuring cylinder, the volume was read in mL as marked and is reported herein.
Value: 720 mL
